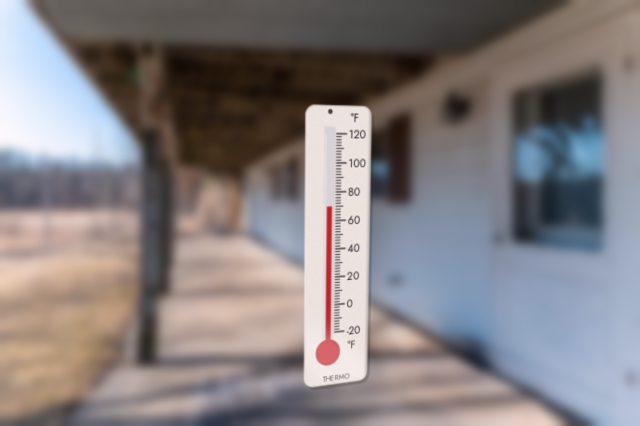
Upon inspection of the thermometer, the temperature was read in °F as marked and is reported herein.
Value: 70 °F
